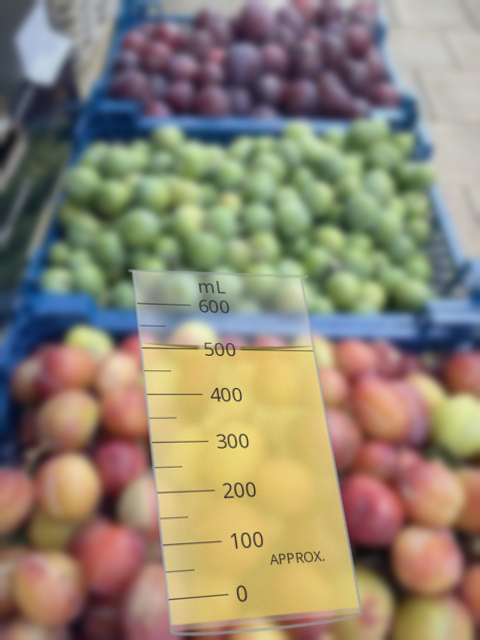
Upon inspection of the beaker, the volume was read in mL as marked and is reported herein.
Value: 500 mL
